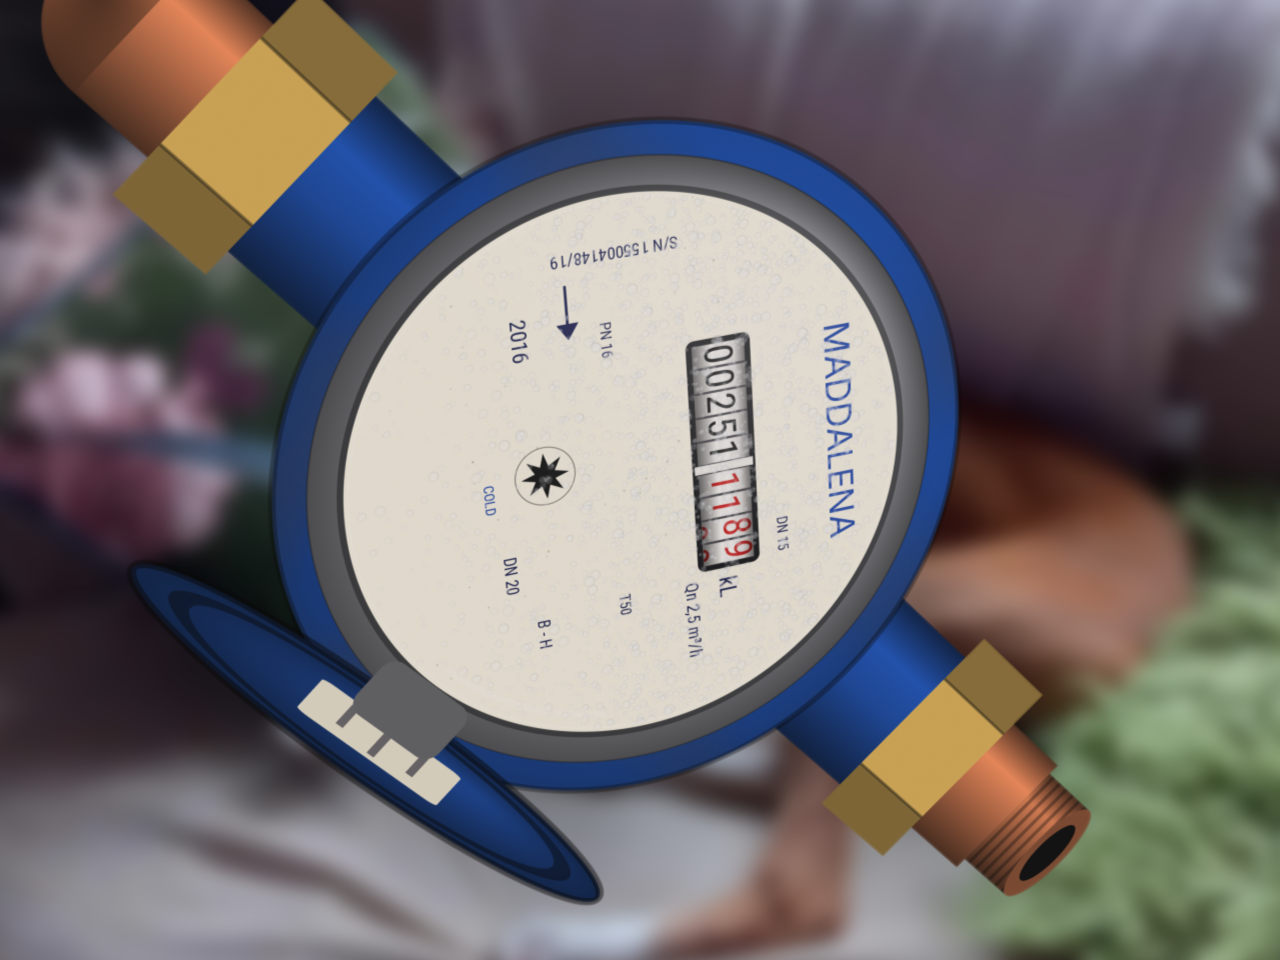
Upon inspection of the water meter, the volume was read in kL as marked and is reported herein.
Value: 251.1189 kL
